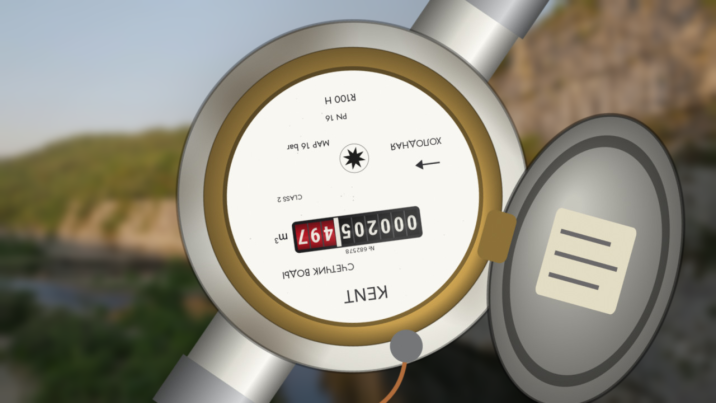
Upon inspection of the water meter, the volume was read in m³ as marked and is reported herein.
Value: 205.497 m³
